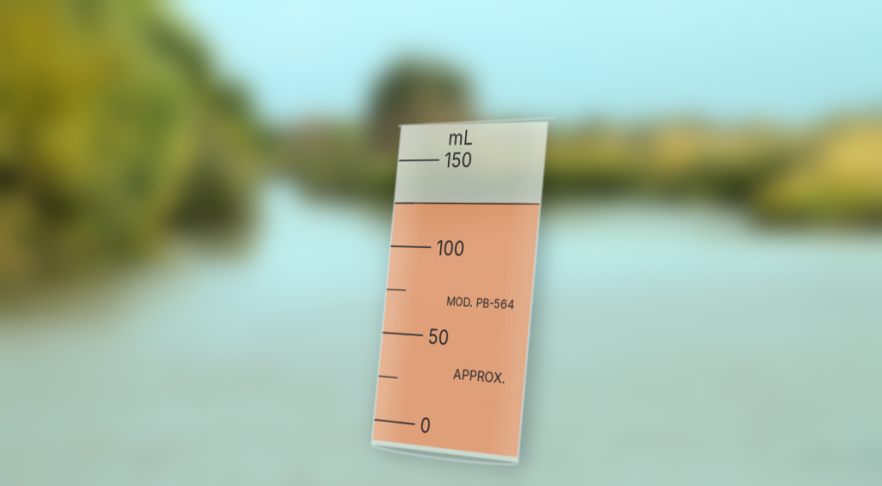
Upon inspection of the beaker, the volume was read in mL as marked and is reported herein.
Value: 125 mL
